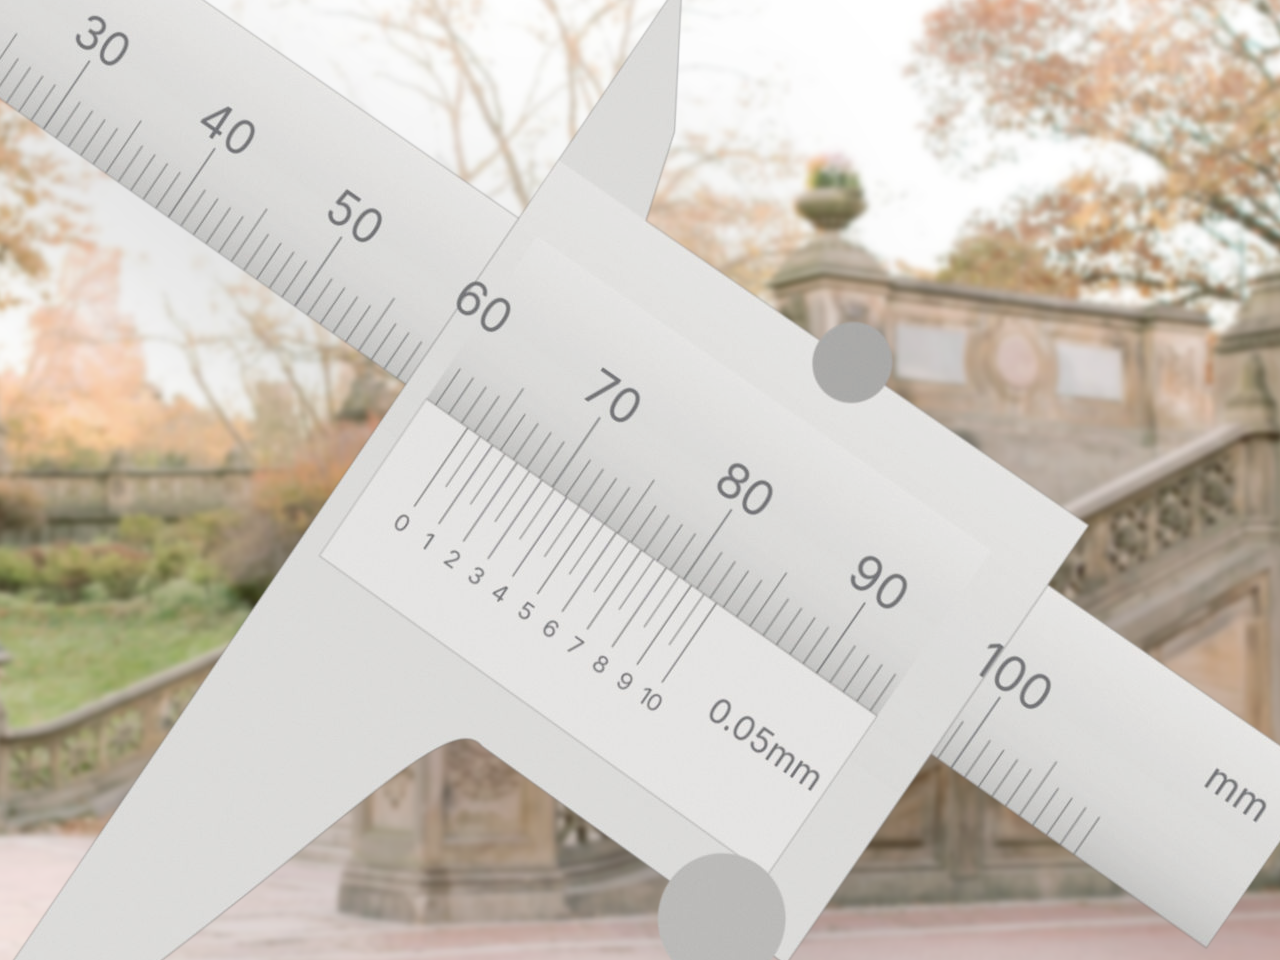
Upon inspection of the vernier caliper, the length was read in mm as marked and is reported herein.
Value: 63.5 mm
